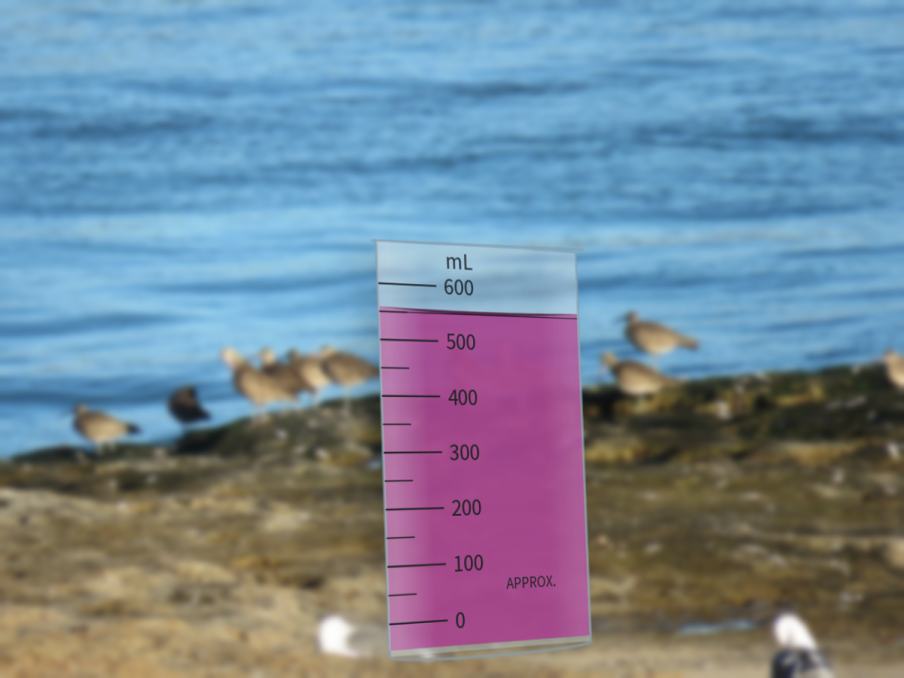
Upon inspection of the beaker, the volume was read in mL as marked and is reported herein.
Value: 550 mL
